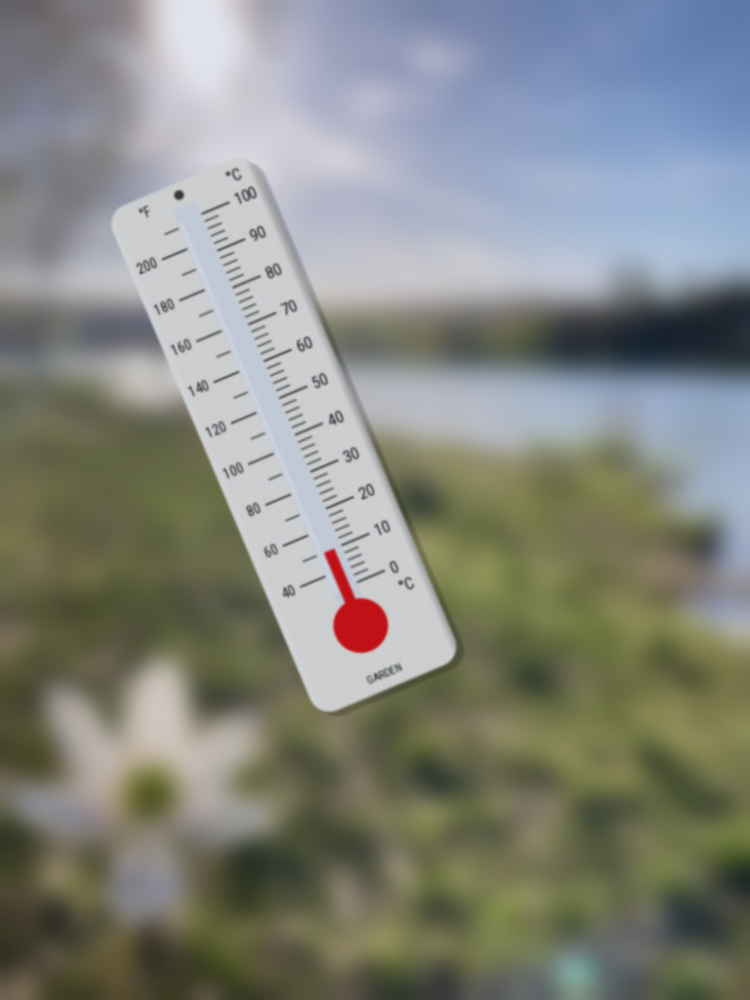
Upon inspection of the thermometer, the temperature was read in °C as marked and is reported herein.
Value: 10 °C
